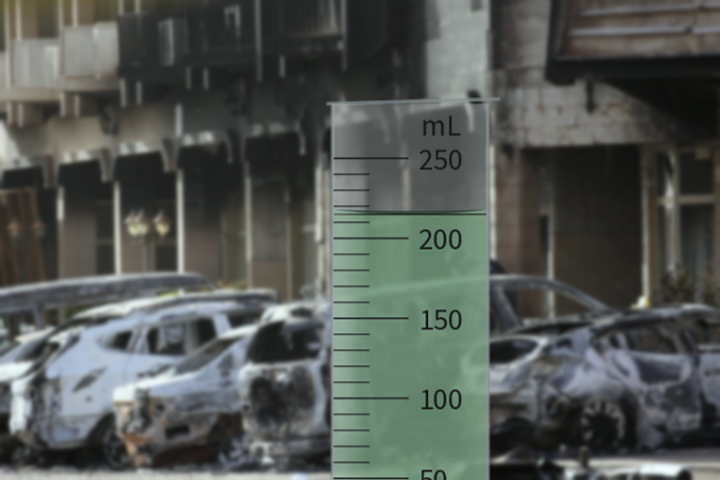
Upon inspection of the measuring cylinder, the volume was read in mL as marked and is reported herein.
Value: 215 mL
